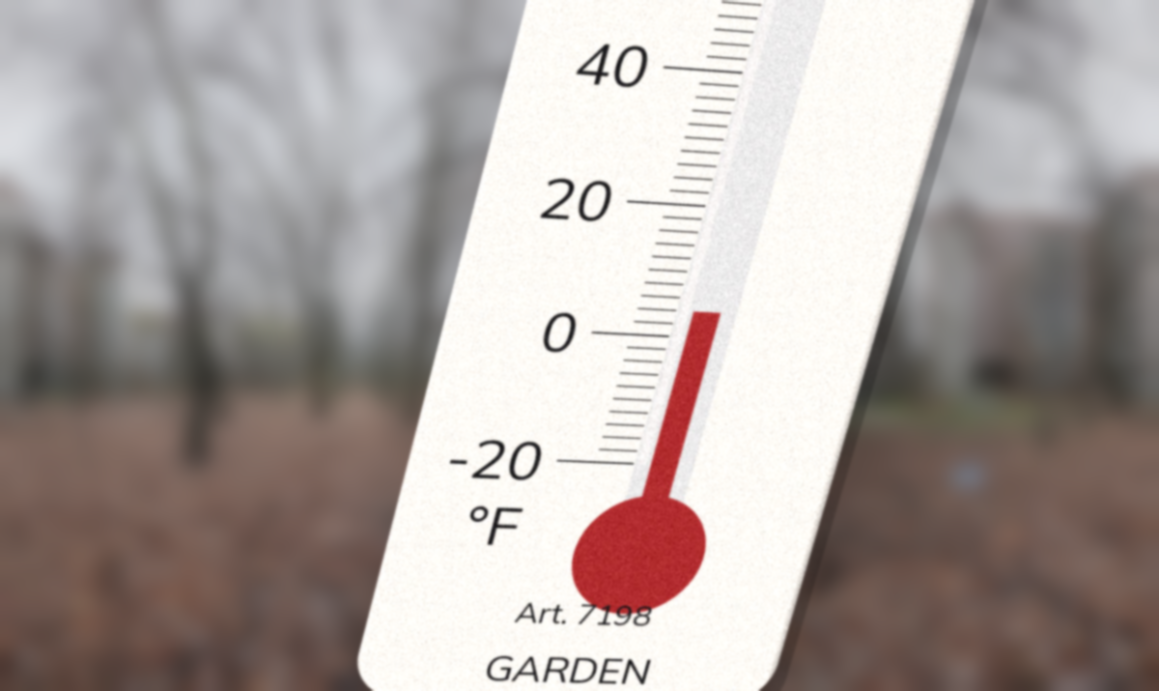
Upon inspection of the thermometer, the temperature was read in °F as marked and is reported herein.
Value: 4 °F
